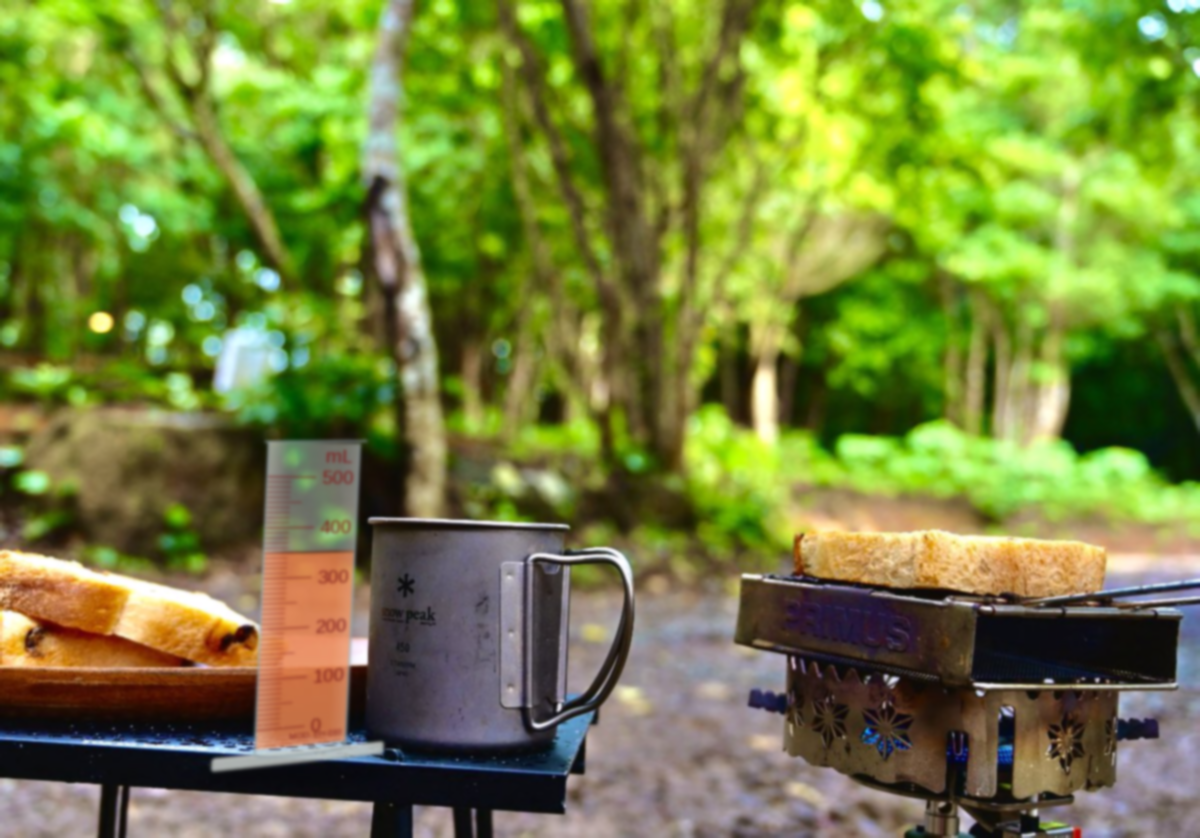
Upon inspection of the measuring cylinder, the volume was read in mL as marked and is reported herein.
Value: 350 mL
